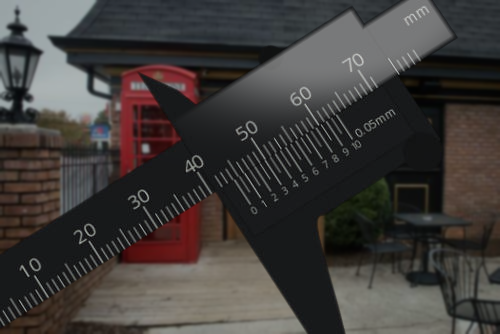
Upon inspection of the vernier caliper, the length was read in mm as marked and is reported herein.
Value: 44.2 mm
